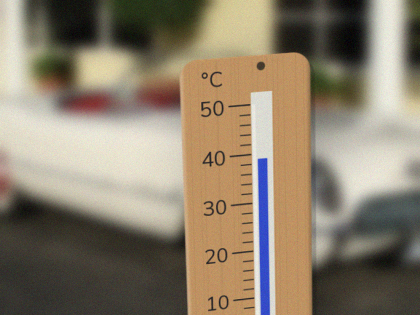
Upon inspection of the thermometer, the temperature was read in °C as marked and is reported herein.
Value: 39 °C
